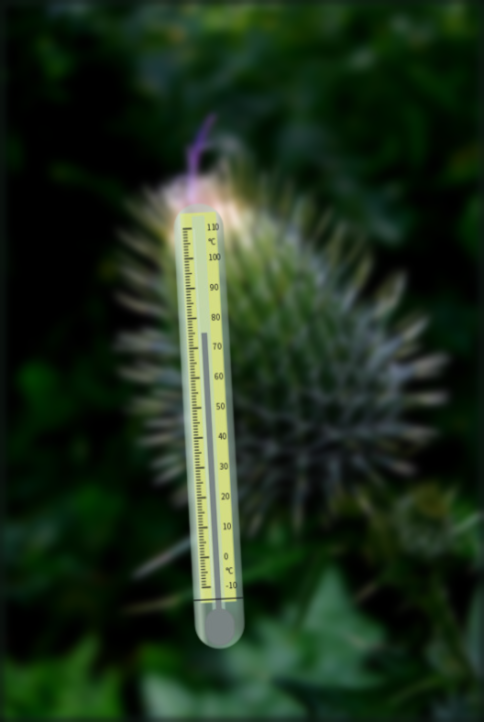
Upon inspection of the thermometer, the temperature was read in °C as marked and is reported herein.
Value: 75 °C
